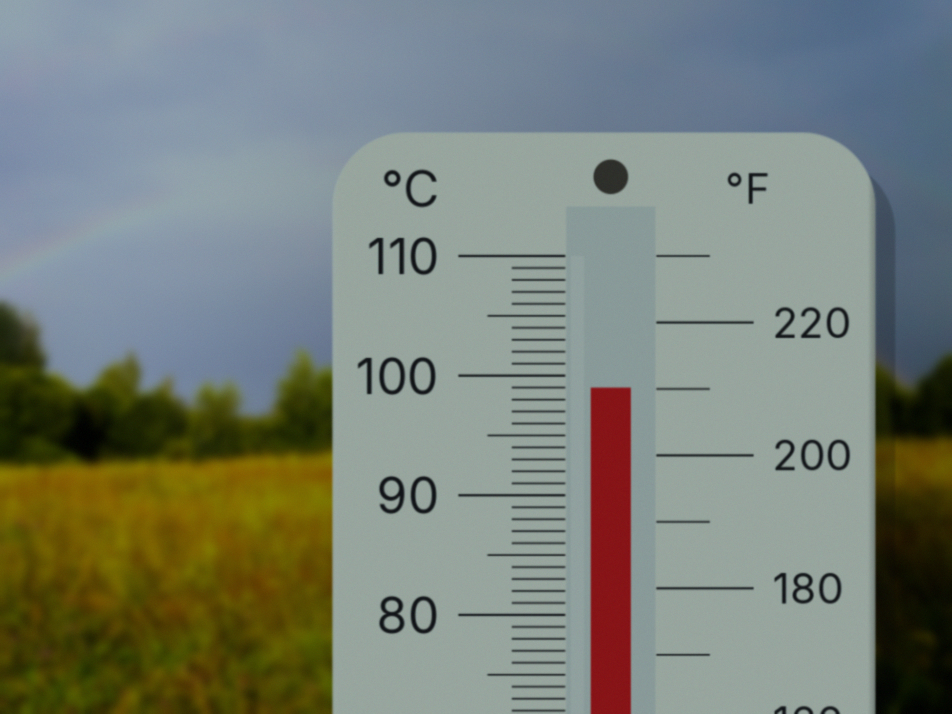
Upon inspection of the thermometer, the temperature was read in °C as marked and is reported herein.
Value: 99 °C
